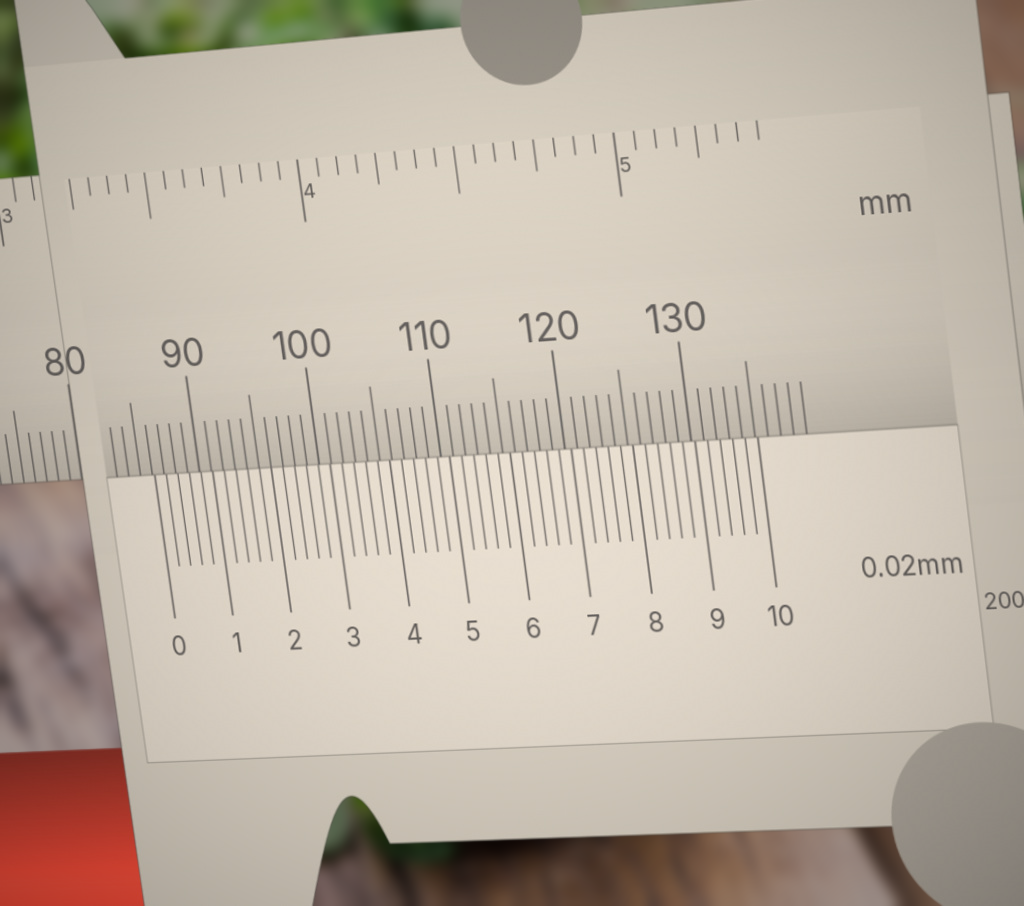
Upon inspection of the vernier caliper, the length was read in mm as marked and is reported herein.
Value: 86.2 mm
